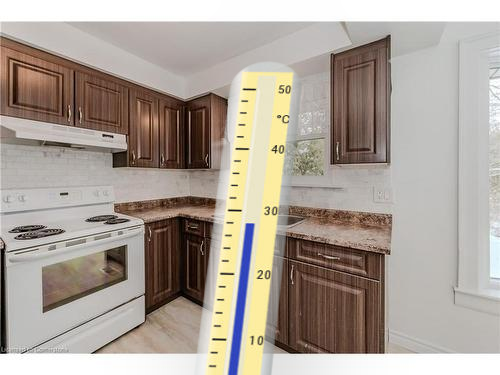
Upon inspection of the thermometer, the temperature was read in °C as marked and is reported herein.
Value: 28 °C
